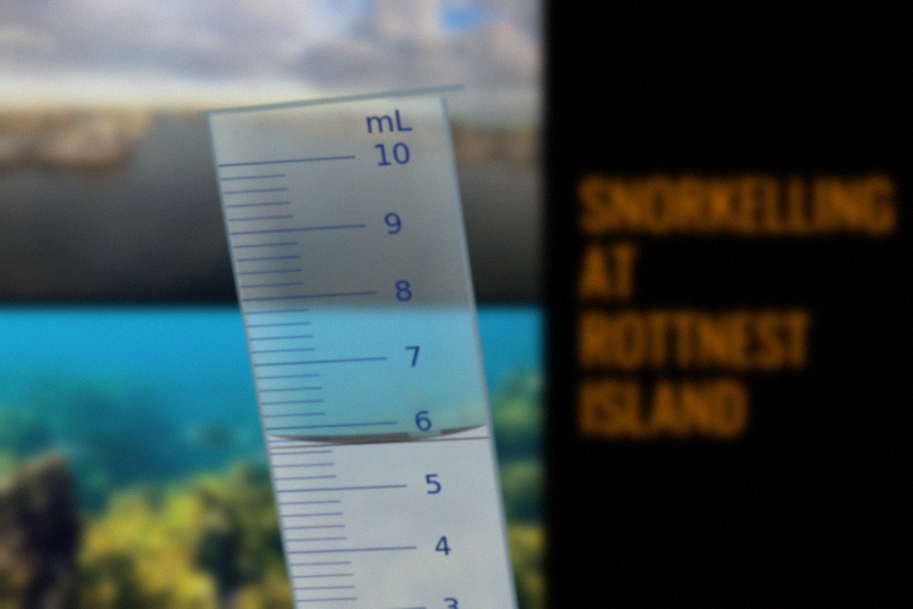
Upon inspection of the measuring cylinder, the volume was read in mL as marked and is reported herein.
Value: 5.7 mL
